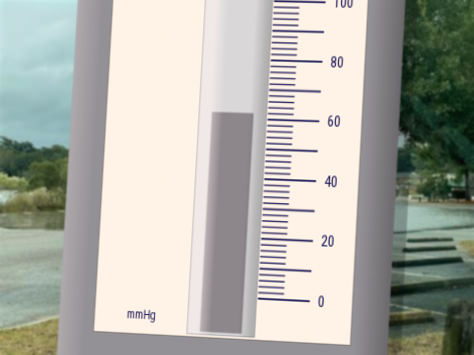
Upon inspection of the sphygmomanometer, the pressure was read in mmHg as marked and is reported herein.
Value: 62 mmHg
